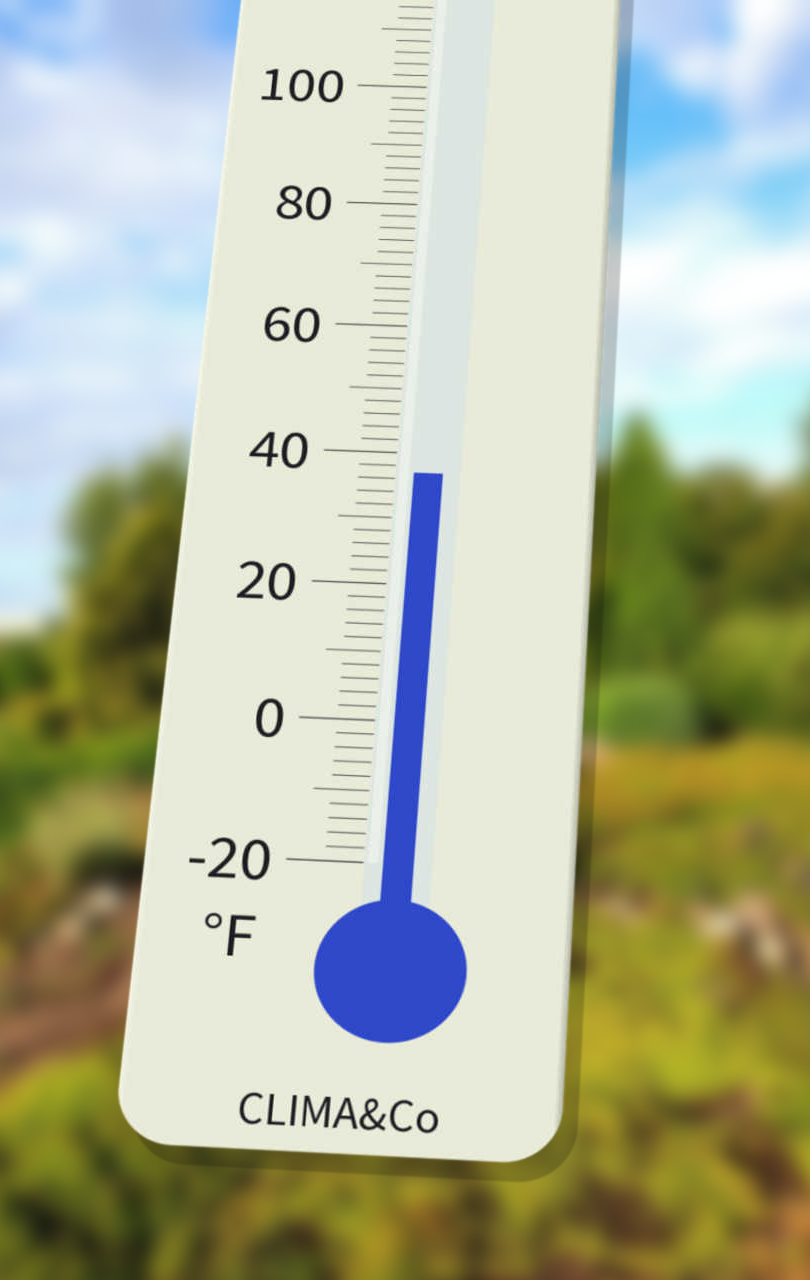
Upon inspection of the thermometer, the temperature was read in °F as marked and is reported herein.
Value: 37 °F
